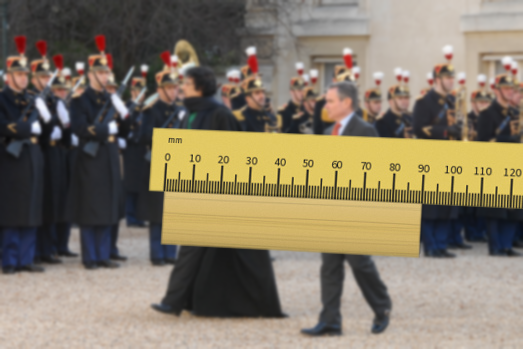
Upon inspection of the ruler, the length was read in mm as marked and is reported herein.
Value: 90 mm
